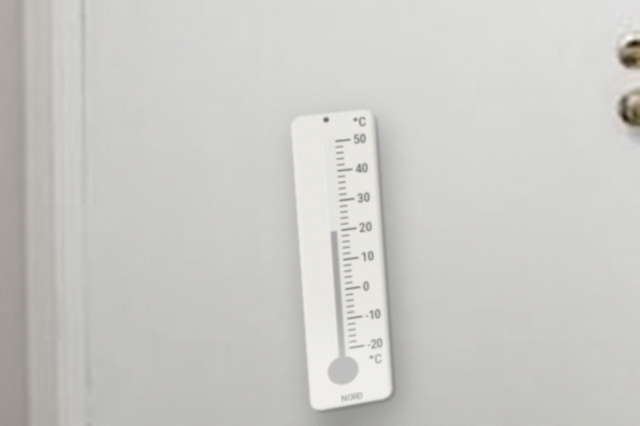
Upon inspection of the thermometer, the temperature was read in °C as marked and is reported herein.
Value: 20 °C
